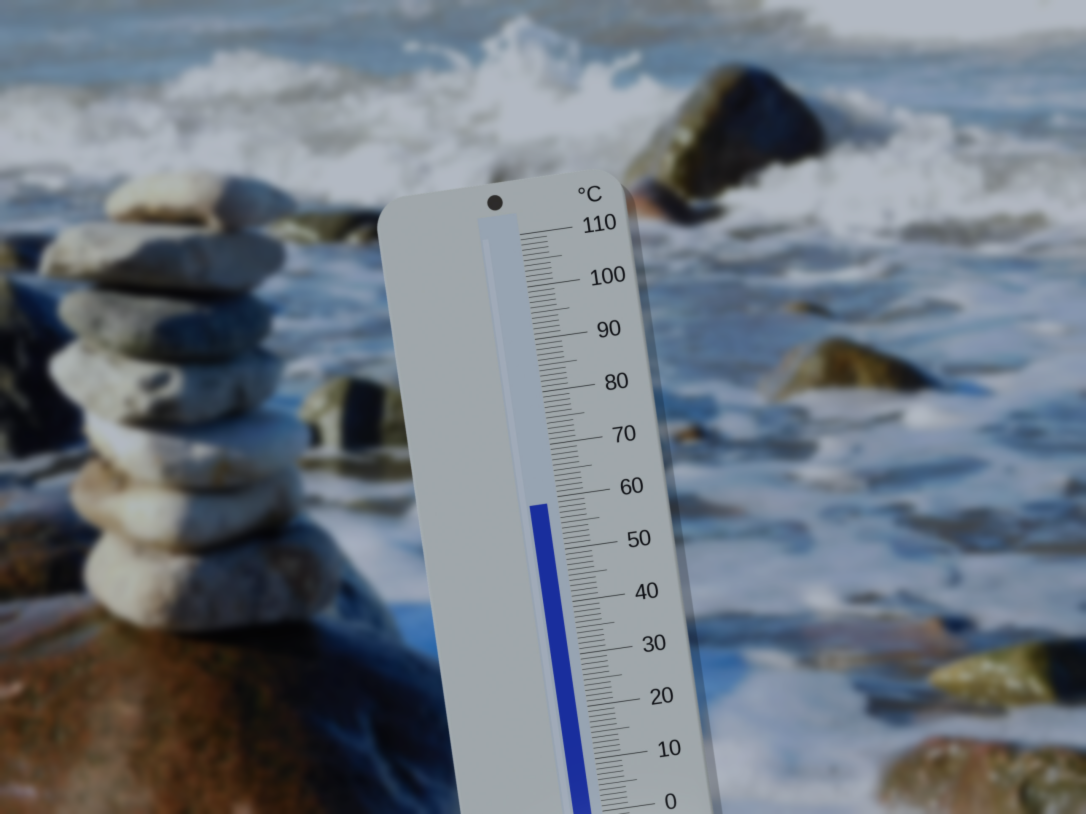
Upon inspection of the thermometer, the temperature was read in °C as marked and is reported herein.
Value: 59 °C
